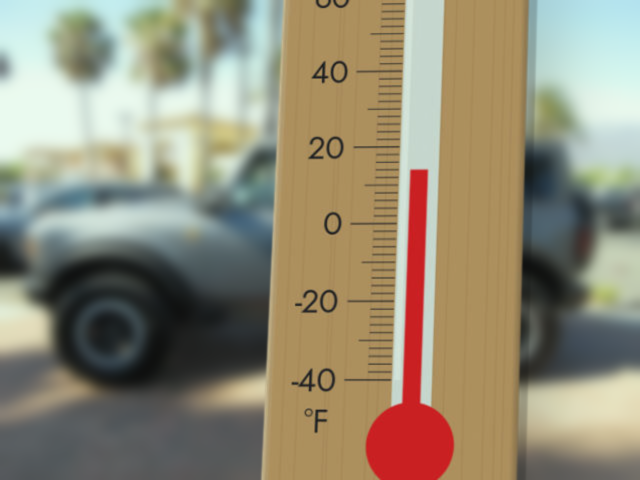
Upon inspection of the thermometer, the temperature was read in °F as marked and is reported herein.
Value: 14 °F
